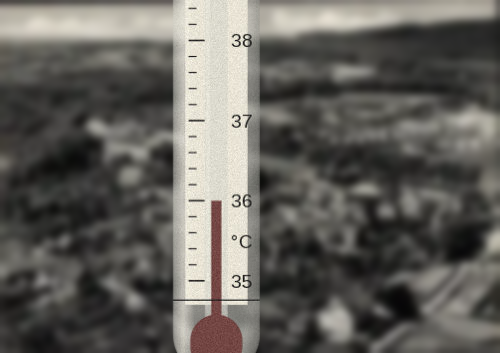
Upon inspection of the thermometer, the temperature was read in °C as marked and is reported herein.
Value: 36 °C
